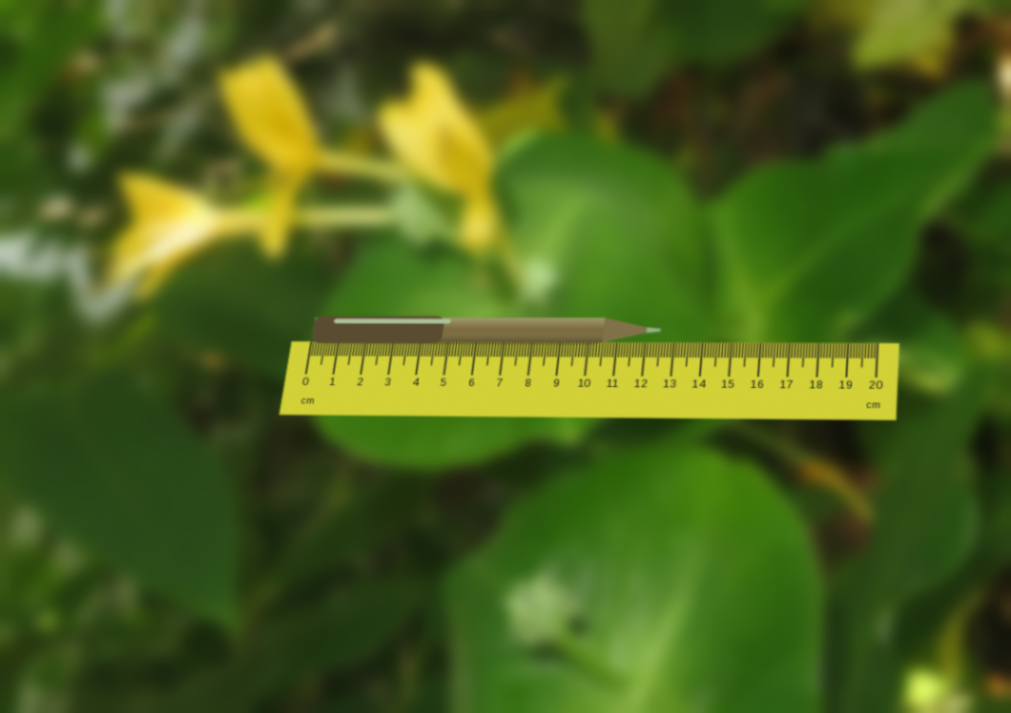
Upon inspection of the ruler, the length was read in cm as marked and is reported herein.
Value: 12.5 cm
